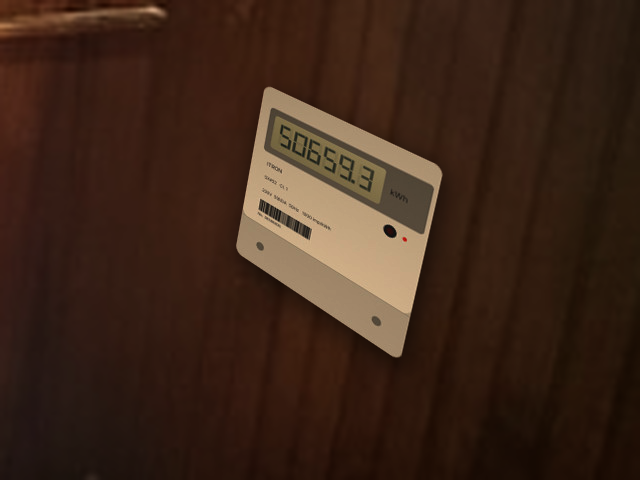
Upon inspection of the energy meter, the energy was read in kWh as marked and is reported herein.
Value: 50659.3 kWh
